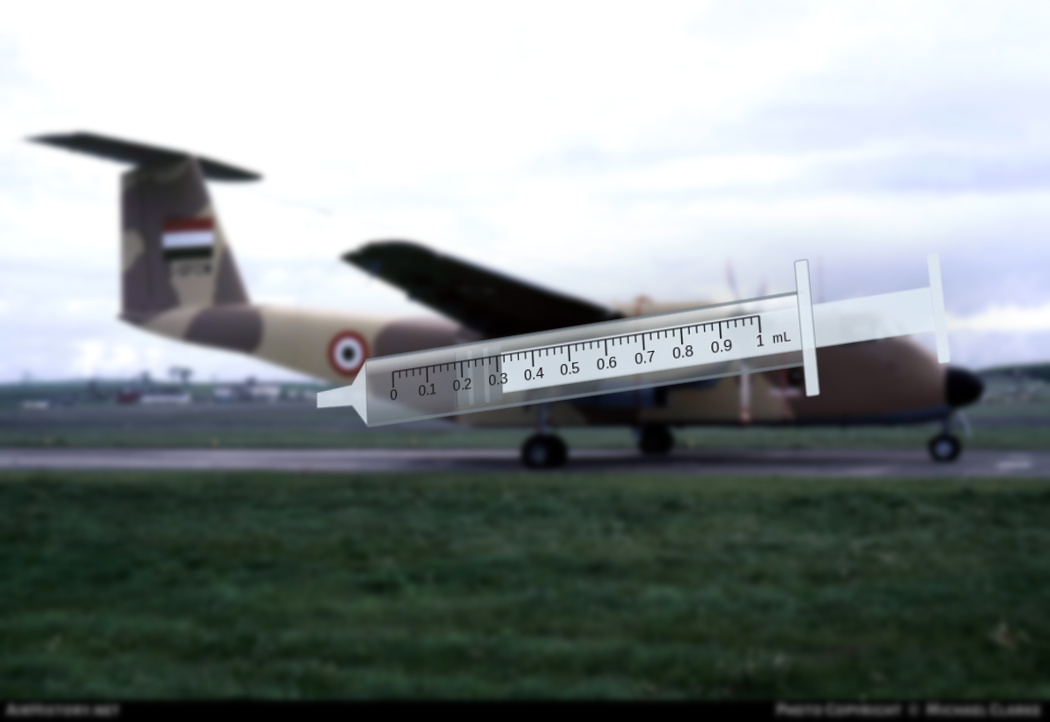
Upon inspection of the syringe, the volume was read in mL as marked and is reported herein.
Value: 0.18 mL
